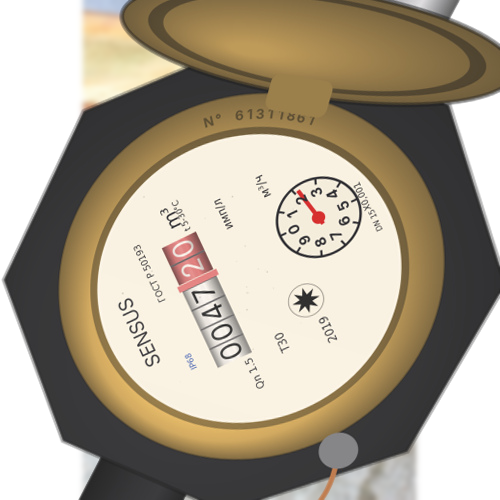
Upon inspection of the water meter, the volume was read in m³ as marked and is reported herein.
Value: 47.202 m³
